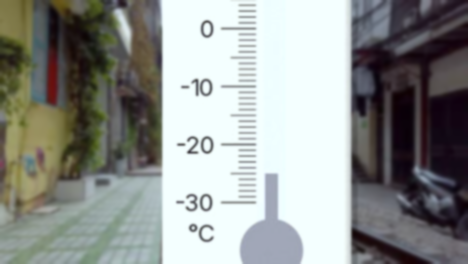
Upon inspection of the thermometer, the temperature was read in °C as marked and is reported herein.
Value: -25 °C
